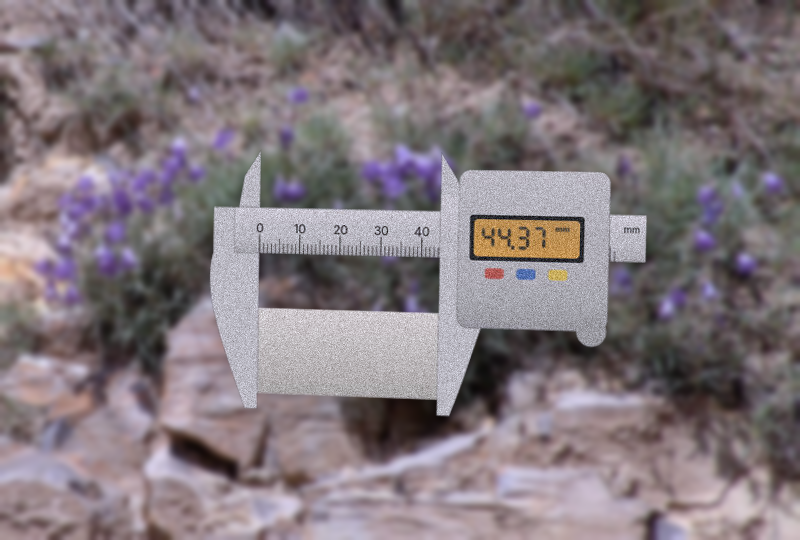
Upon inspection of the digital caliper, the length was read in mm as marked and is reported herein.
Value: 44.37 mm
